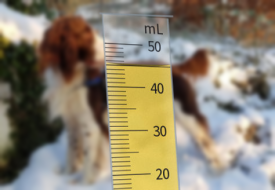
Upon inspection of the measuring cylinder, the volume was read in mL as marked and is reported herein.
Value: 45 mL
